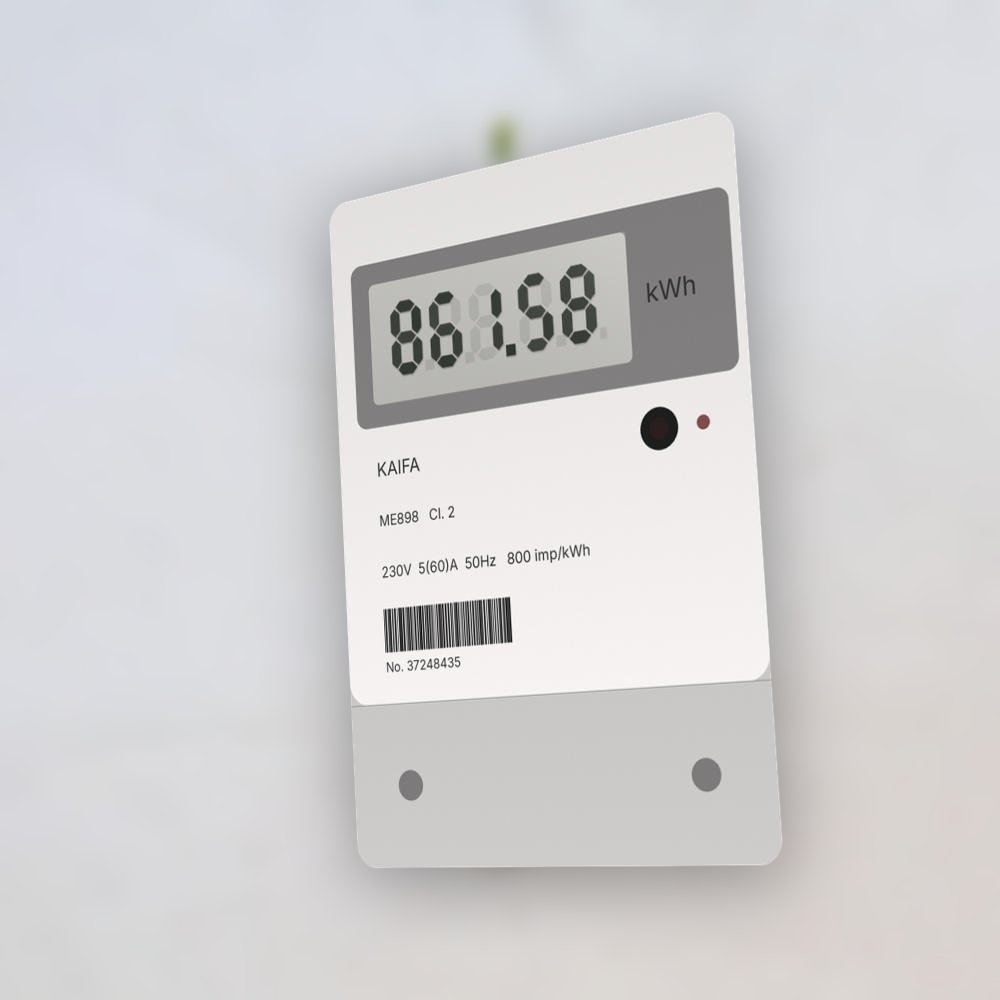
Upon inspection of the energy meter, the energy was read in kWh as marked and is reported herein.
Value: 861.58 kWh
